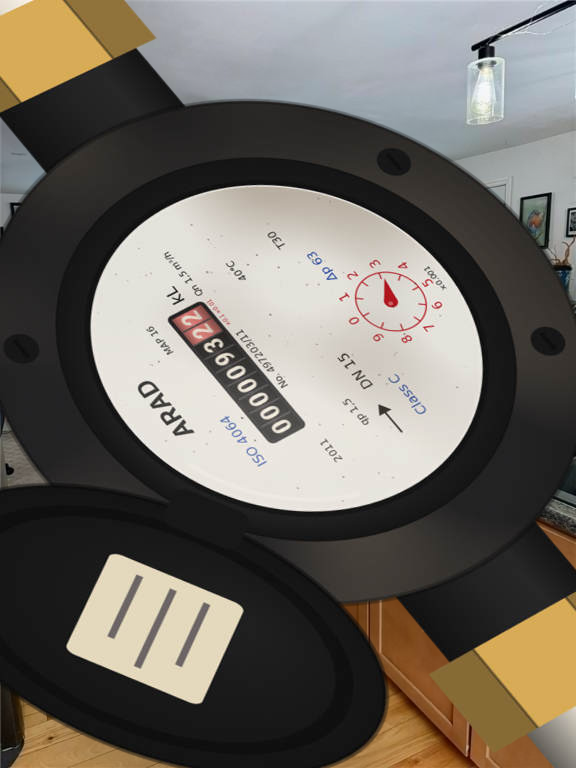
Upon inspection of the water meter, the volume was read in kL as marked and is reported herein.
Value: 93.223 kL
